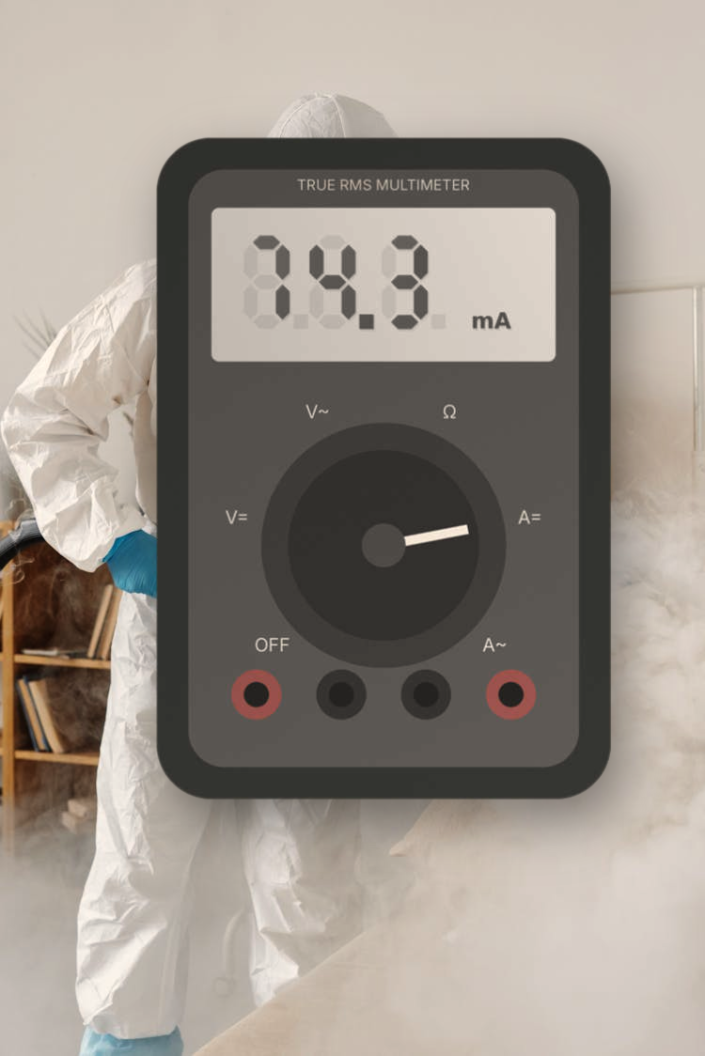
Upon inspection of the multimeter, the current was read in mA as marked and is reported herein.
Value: 74.3 mA
